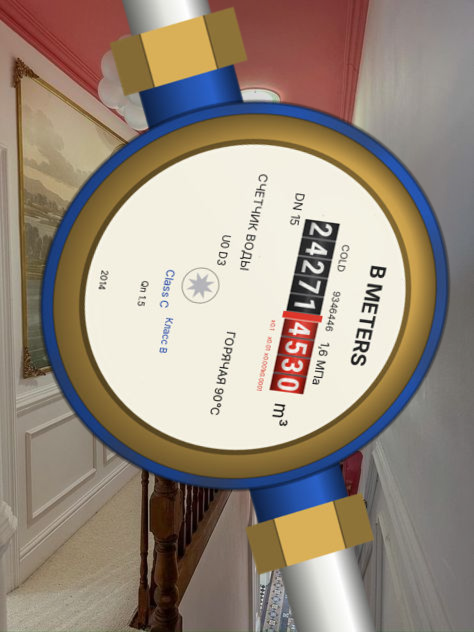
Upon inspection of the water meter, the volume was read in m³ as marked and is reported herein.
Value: 24271.4530 m³
